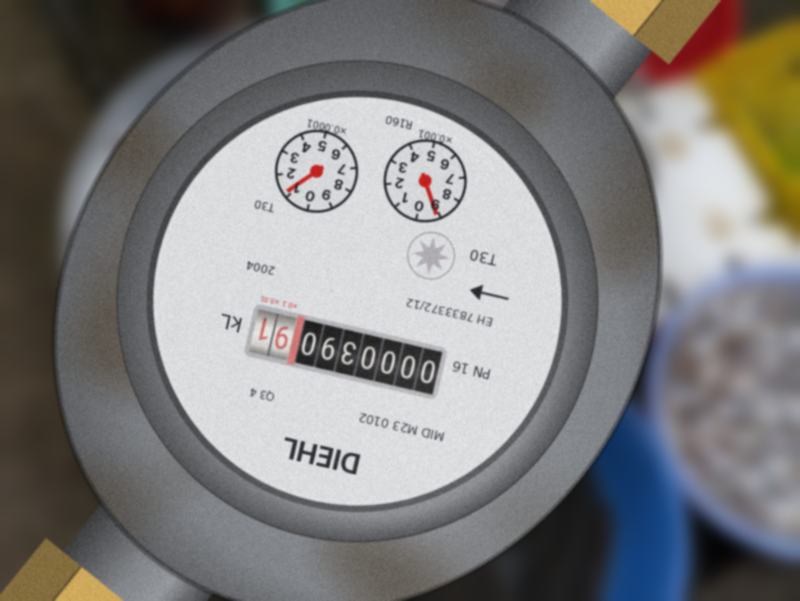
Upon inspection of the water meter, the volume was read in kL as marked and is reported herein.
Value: 390.9091 kL
